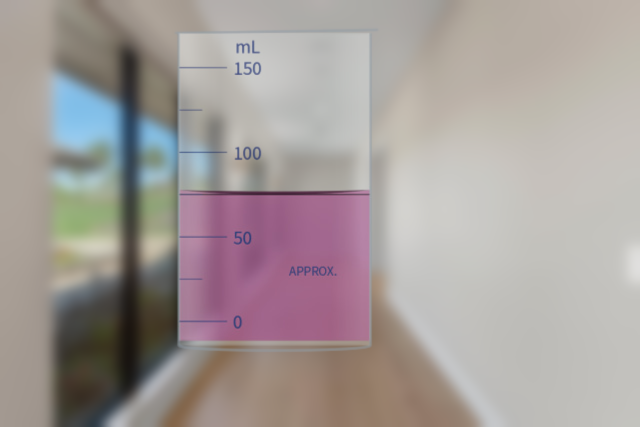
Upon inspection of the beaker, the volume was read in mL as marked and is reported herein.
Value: 75 mL
